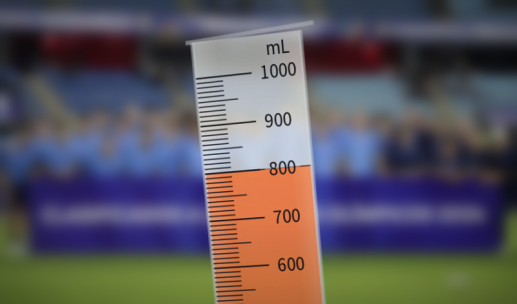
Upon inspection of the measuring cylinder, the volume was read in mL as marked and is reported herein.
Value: 800 mL
